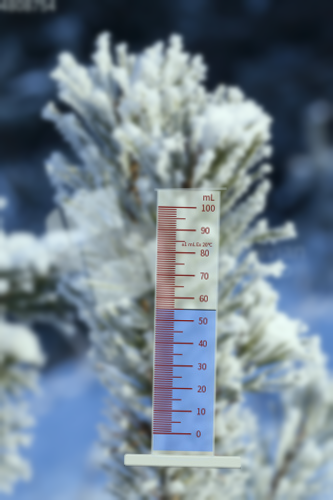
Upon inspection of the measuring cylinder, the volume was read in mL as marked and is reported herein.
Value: 55 mL
